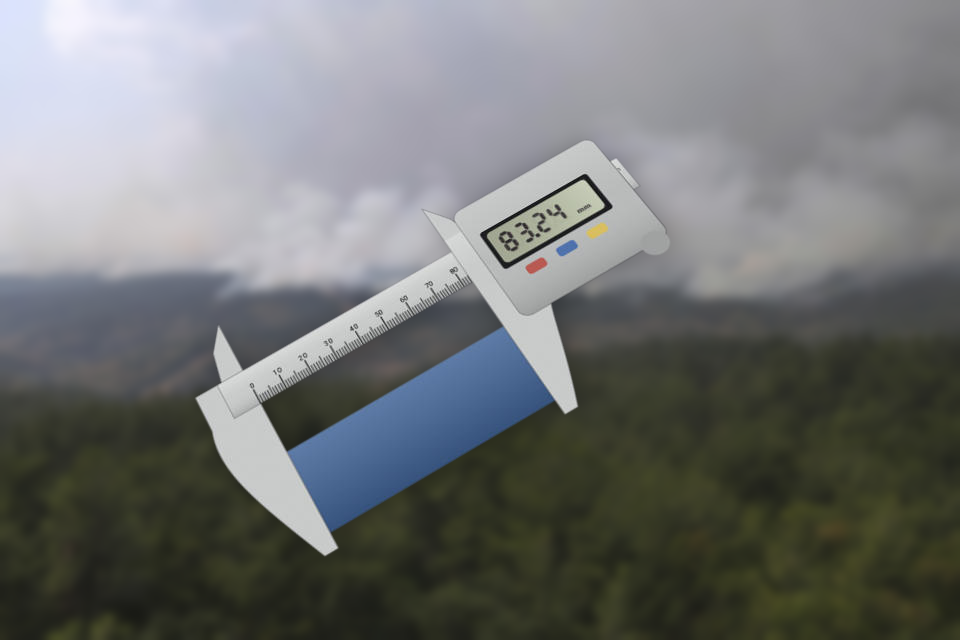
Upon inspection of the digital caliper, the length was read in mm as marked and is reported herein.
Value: 83.24 mm
